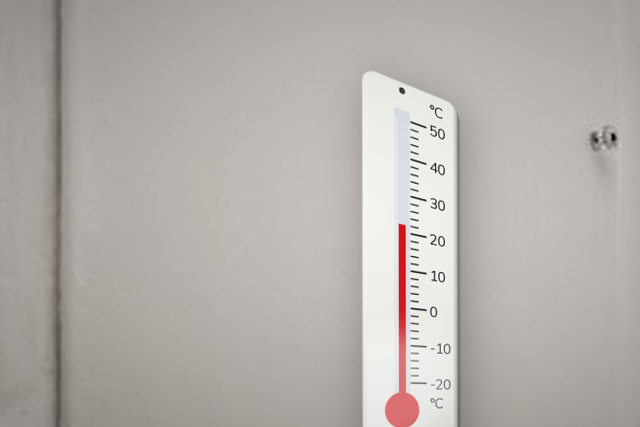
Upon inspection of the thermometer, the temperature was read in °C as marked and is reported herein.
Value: 22 °C
